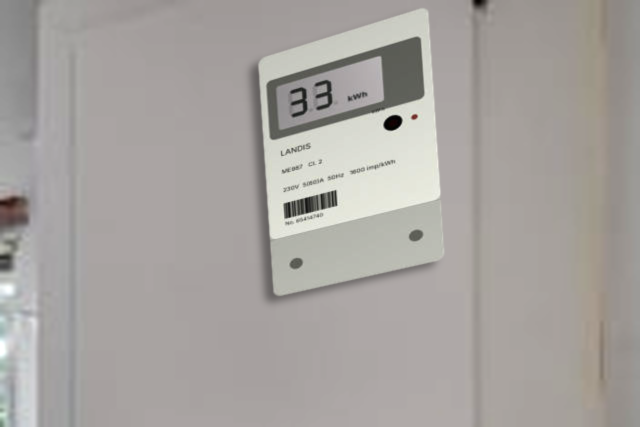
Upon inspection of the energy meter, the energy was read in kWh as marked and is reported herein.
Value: 33 kWh
